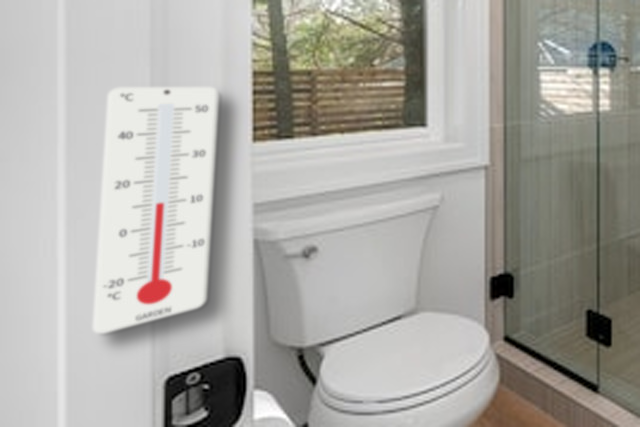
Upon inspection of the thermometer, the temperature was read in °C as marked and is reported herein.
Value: 10 °C
